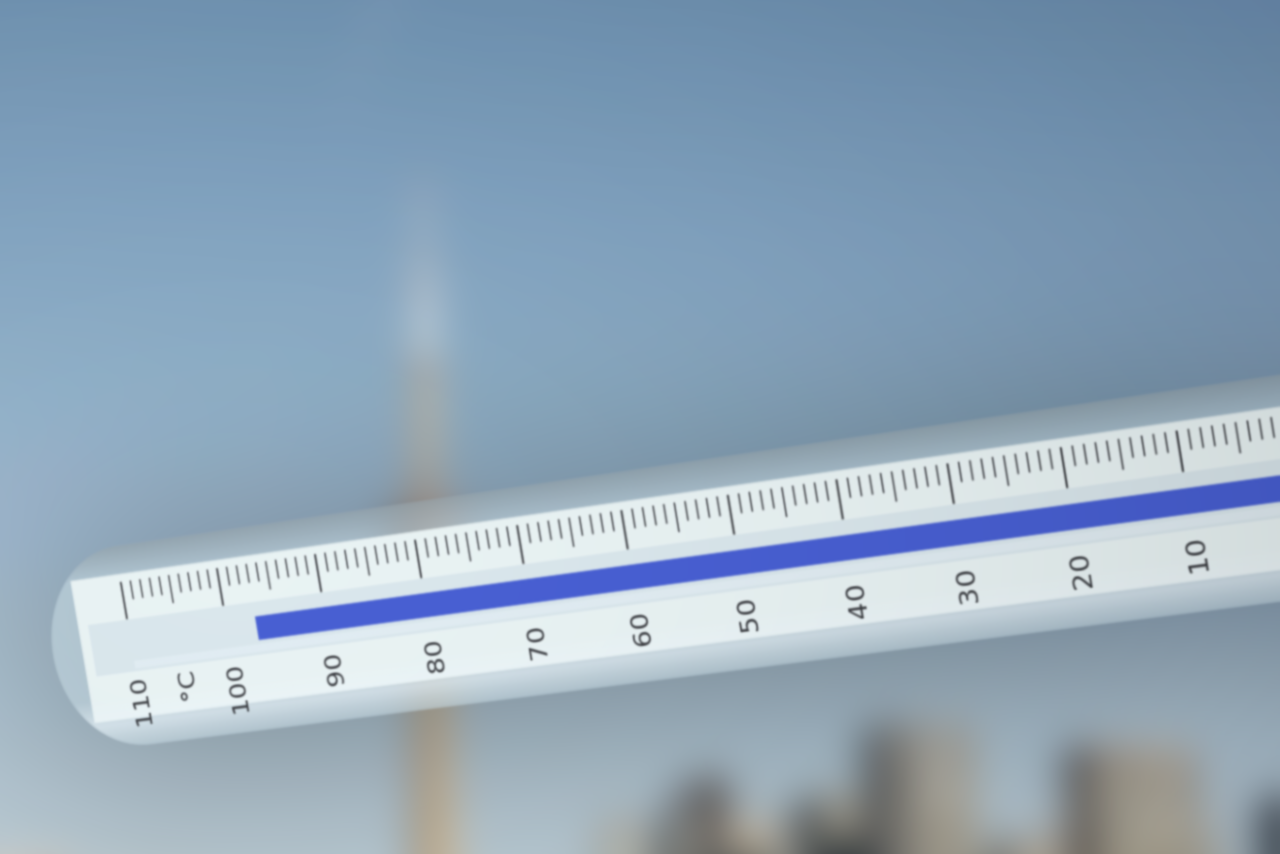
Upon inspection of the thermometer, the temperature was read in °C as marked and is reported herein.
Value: 97 °C
